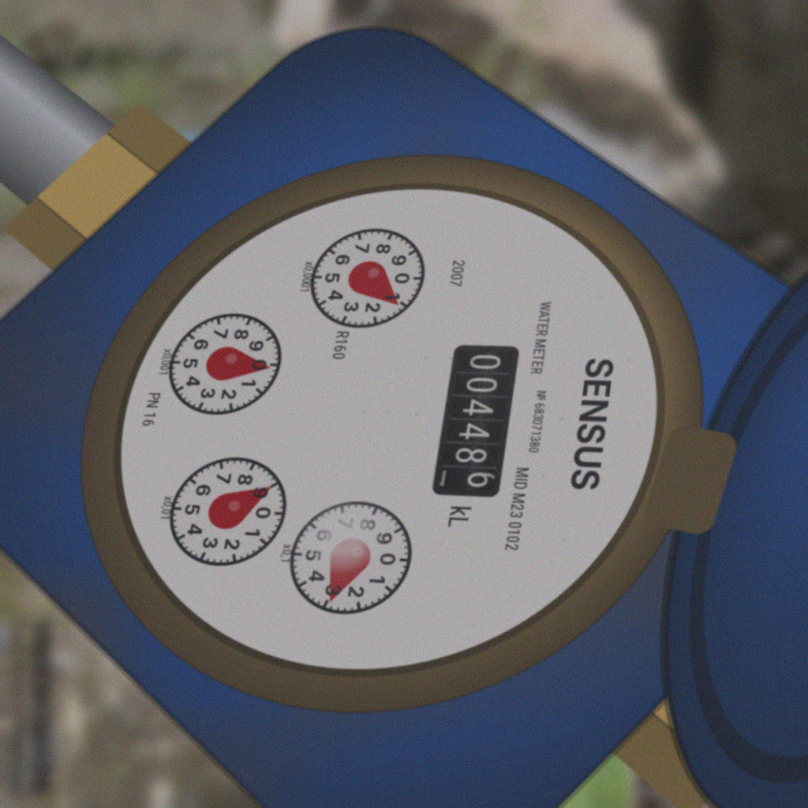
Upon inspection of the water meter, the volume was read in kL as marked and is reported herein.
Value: 4486.2901 kL
